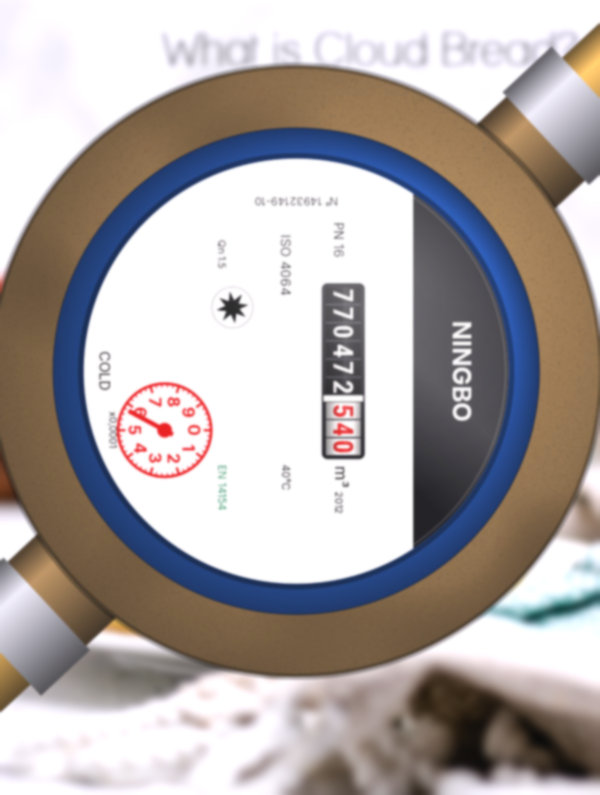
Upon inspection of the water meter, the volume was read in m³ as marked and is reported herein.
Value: 770472.5405 m³
